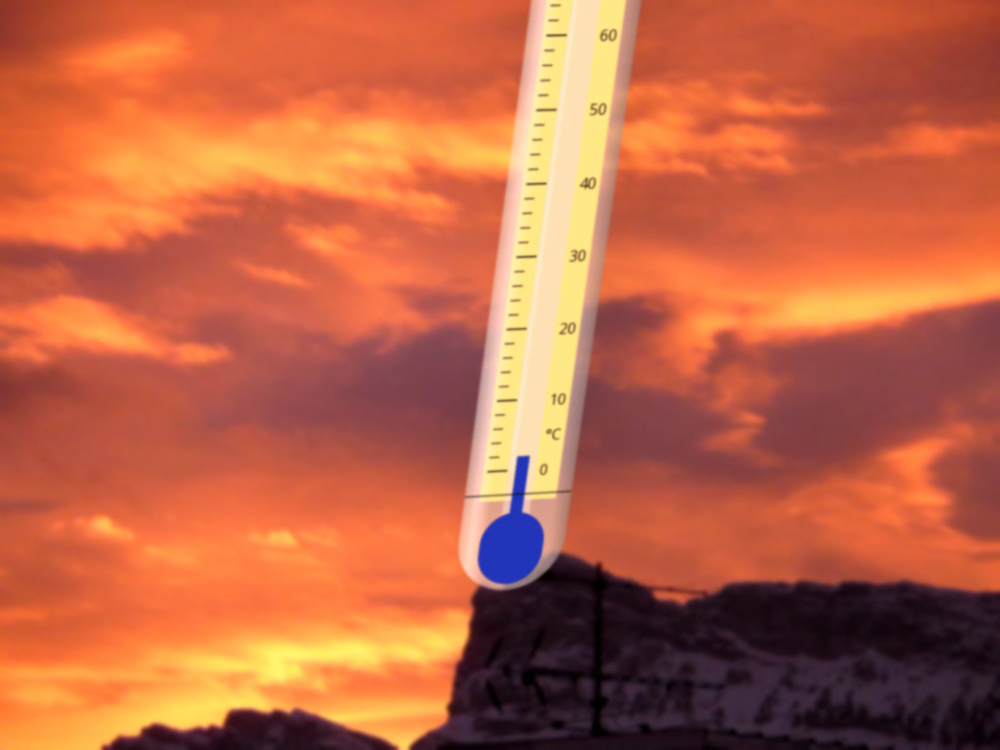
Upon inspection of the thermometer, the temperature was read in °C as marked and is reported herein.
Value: 2 °C
